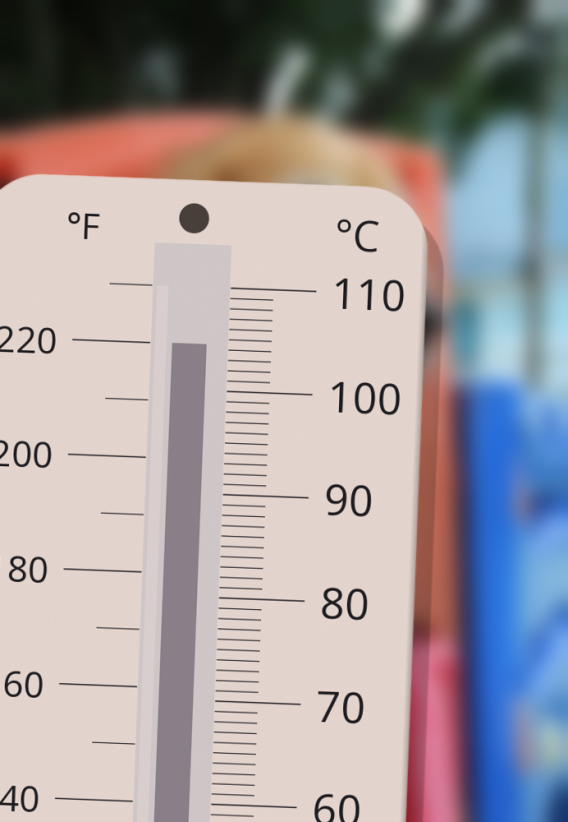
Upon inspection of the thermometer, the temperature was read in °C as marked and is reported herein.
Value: 104.5 °C
